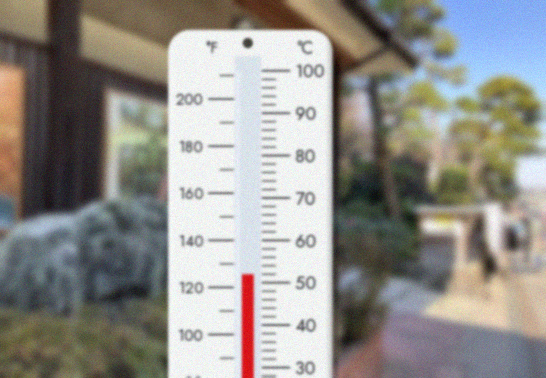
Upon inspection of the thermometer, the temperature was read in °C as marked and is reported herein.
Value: 52 °C
